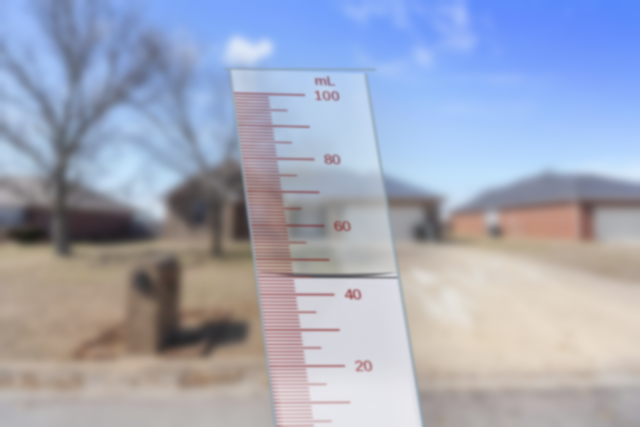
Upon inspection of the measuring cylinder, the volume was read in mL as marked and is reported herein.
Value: 45 mL
